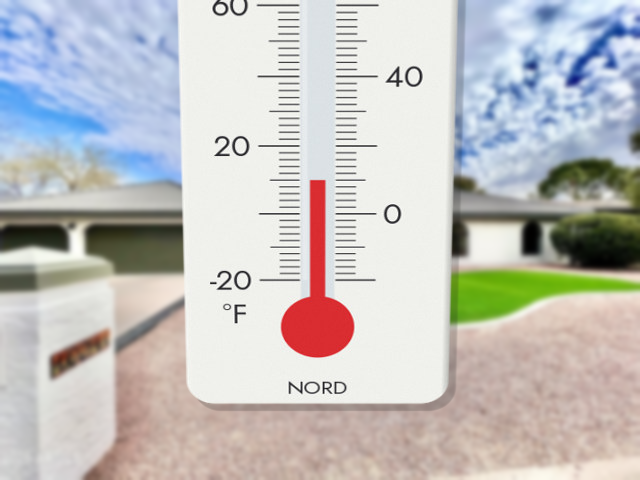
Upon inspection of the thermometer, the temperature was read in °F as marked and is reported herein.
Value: 10 °F
